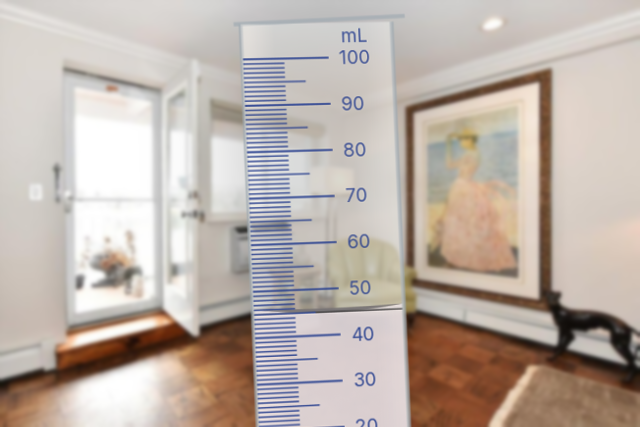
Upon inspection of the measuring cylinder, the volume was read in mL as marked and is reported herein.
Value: 45 mL
